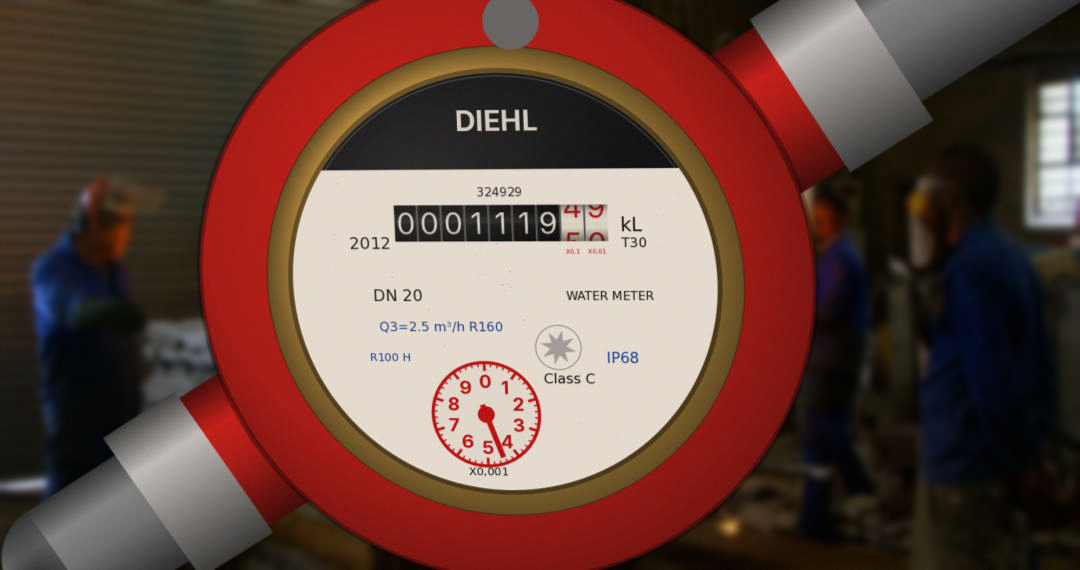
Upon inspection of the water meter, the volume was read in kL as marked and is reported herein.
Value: 1119.494 kL
